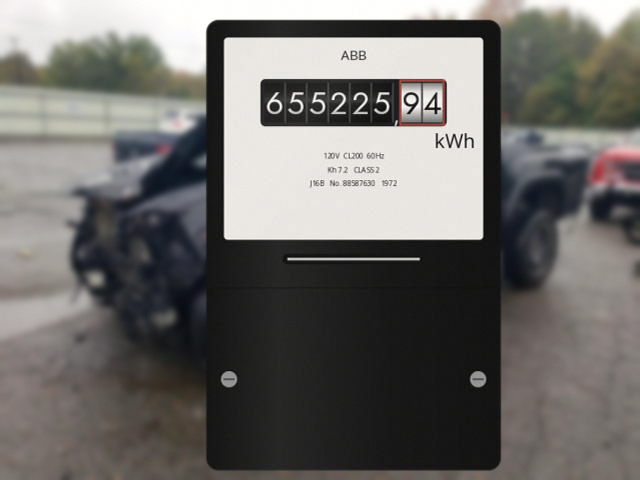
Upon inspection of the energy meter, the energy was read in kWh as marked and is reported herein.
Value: 655225.94 kWh
